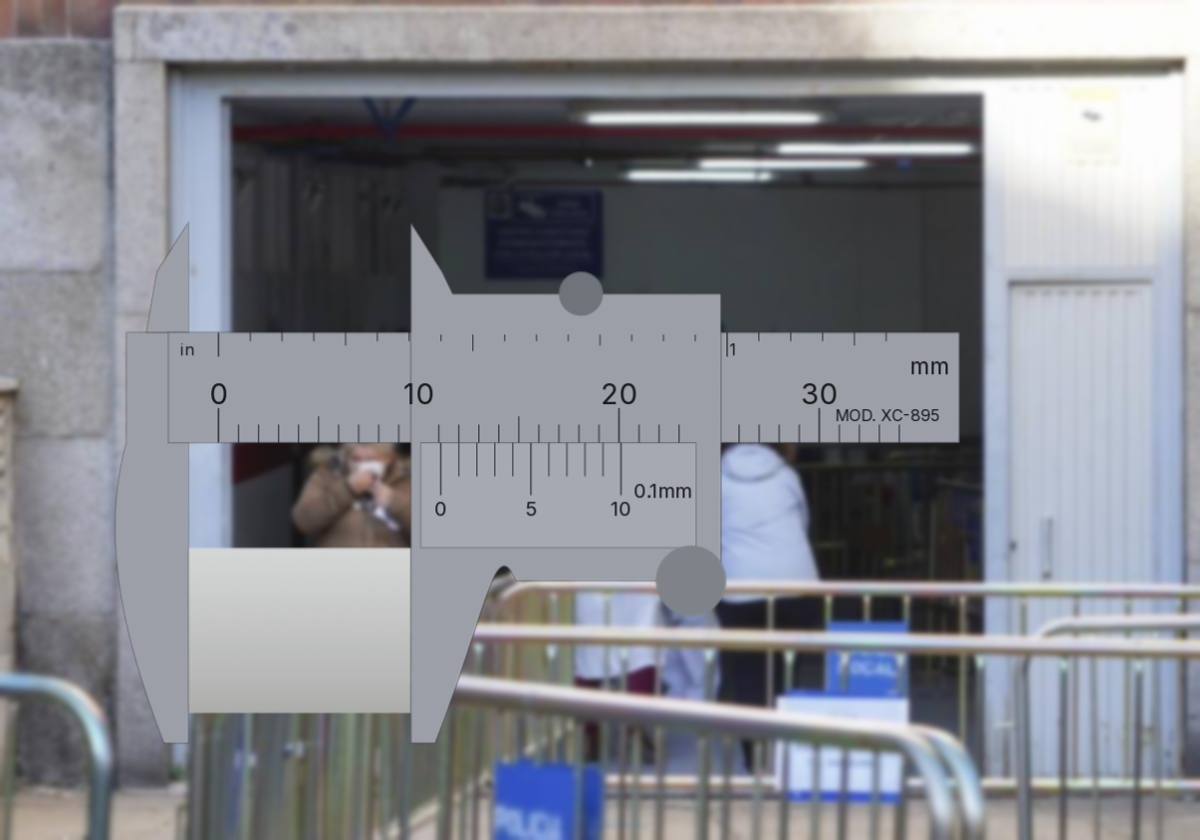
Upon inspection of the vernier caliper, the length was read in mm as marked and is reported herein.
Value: 11.1 mm
